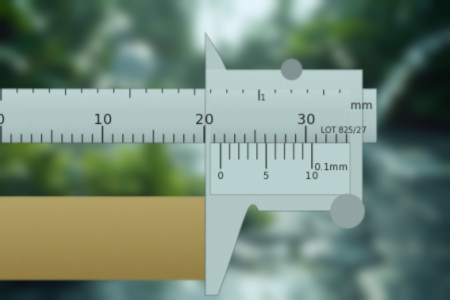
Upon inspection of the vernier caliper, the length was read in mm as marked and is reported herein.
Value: 21.6 mm
